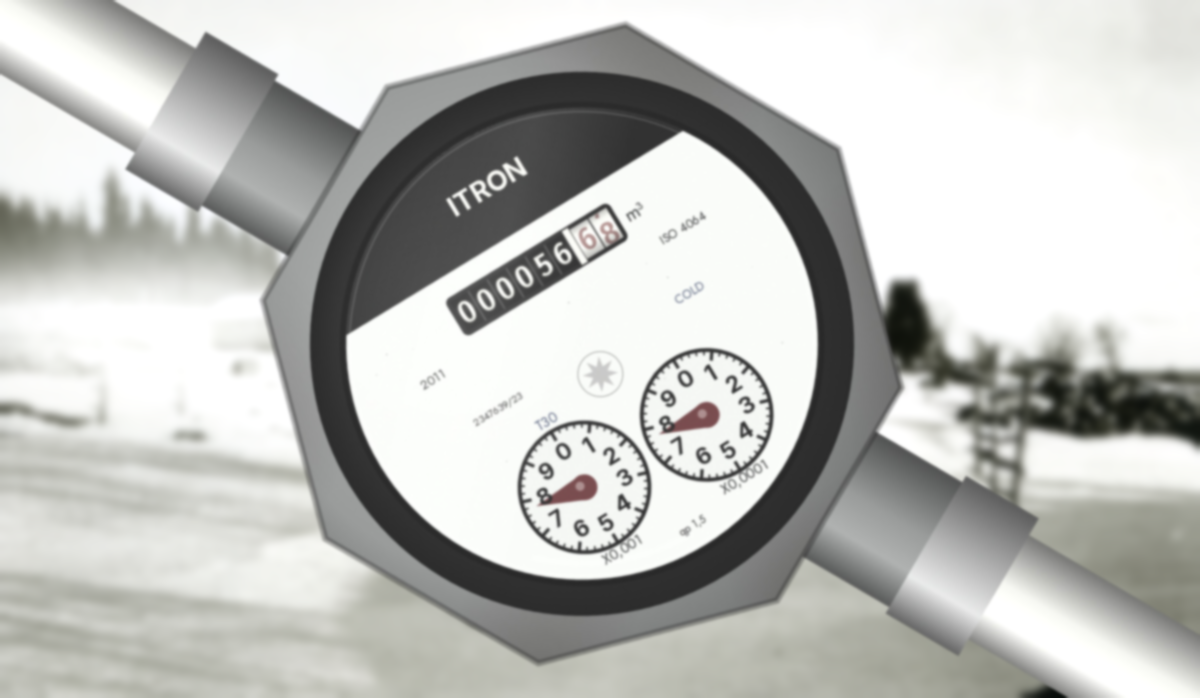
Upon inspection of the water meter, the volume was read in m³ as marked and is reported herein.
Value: 56.6777 m³
